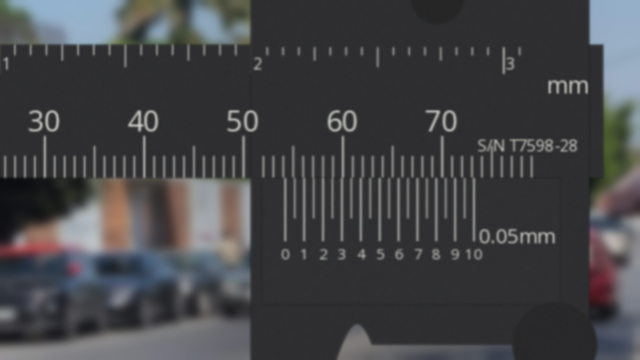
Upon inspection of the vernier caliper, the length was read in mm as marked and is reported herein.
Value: 54.2 mm
